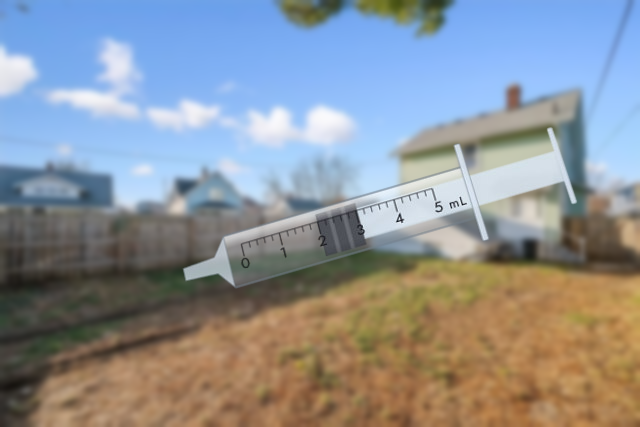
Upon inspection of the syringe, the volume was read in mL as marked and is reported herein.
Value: 2 mL
